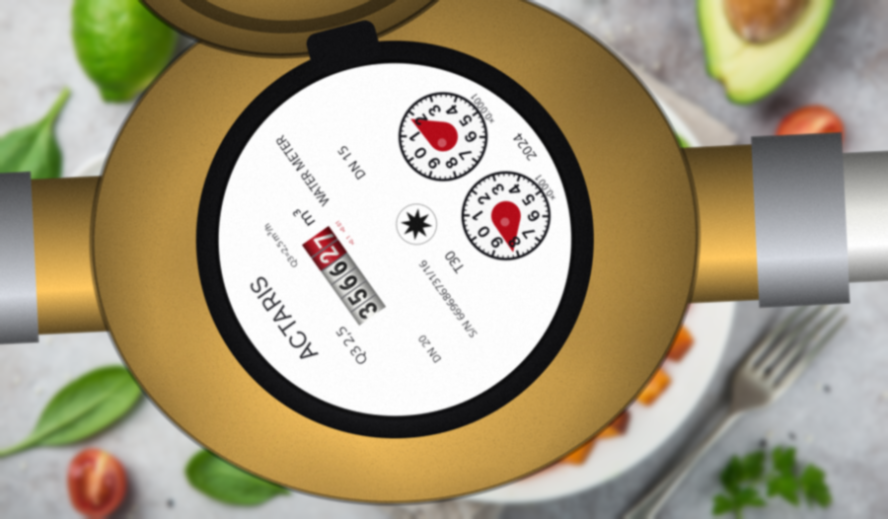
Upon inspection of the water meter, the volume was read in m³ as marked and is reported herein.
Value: 3566.2681 m³
